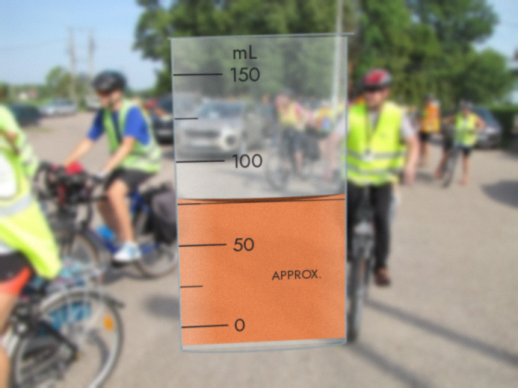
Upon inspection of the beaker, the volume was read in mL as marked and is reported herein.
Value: 75 mL
